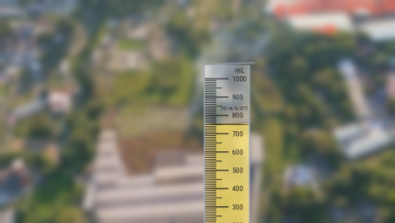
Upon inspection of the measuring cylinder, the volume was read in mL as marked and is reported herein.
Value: 750 mL
